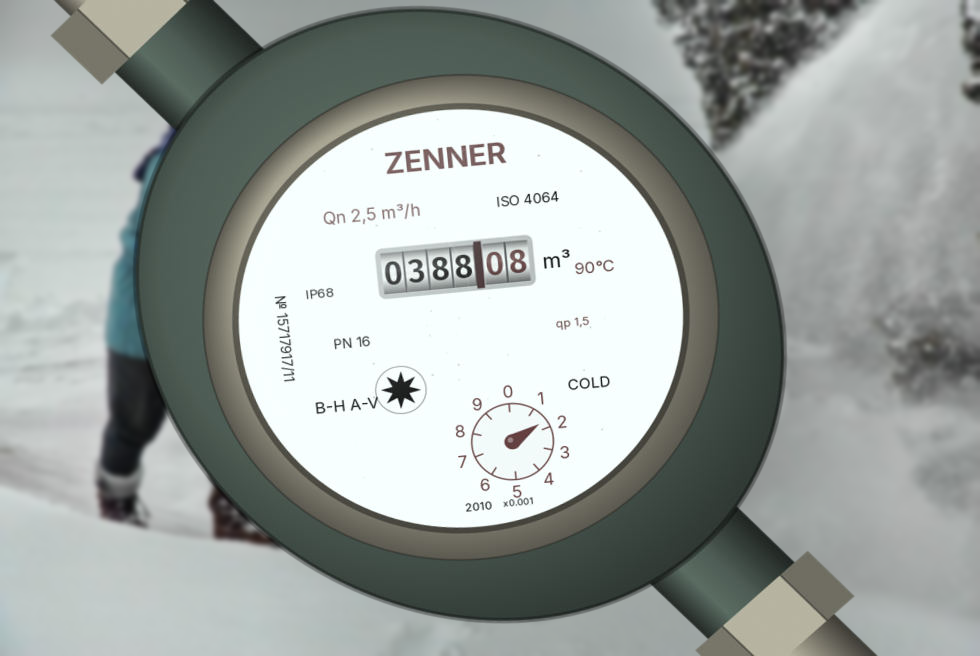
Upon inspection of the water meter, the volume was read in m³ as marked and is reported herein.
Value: 388.081 m³
